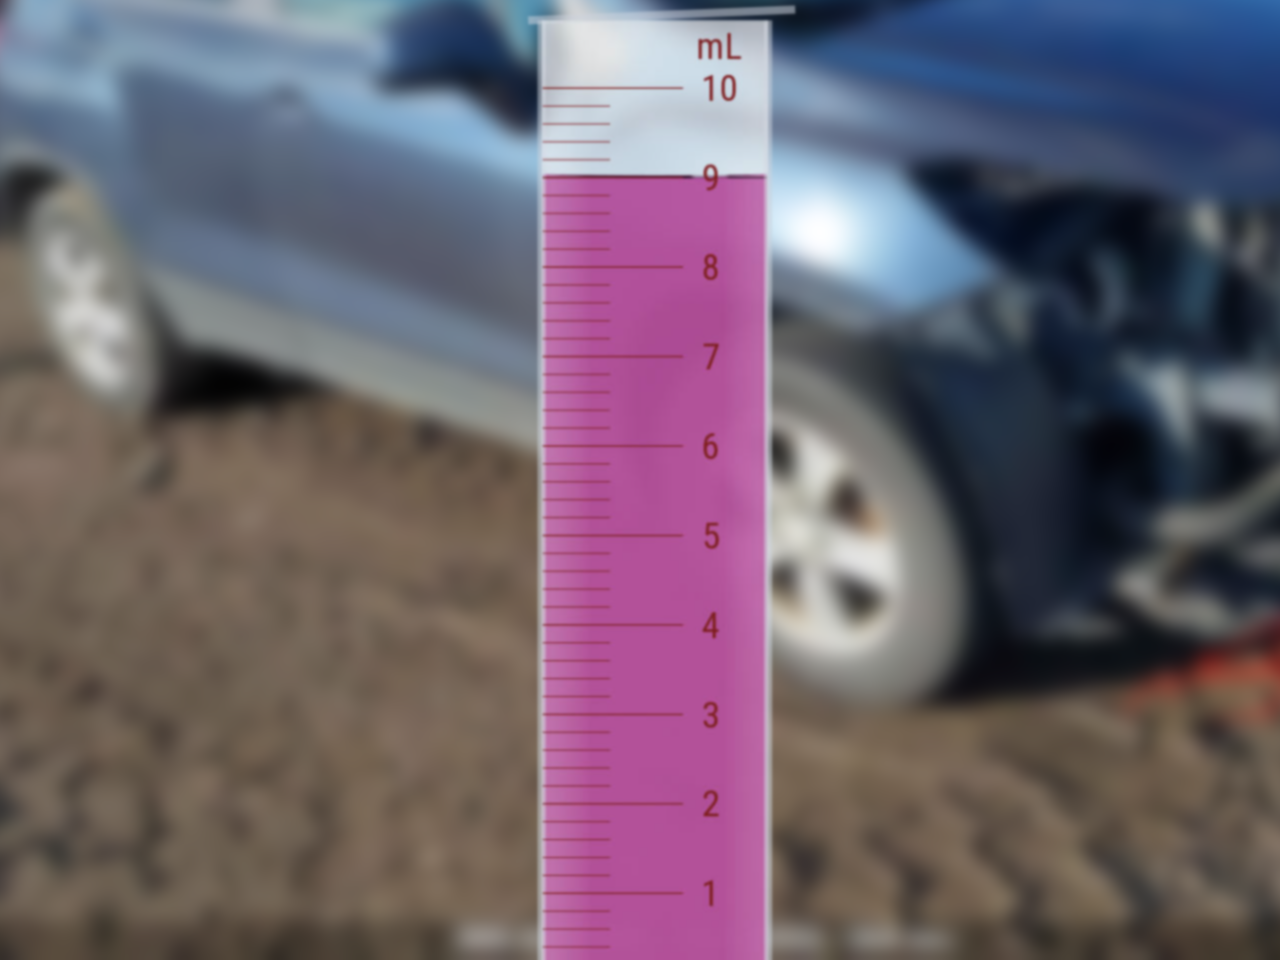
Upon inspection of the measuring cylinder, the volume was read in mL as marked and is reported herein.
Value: 9 mL
